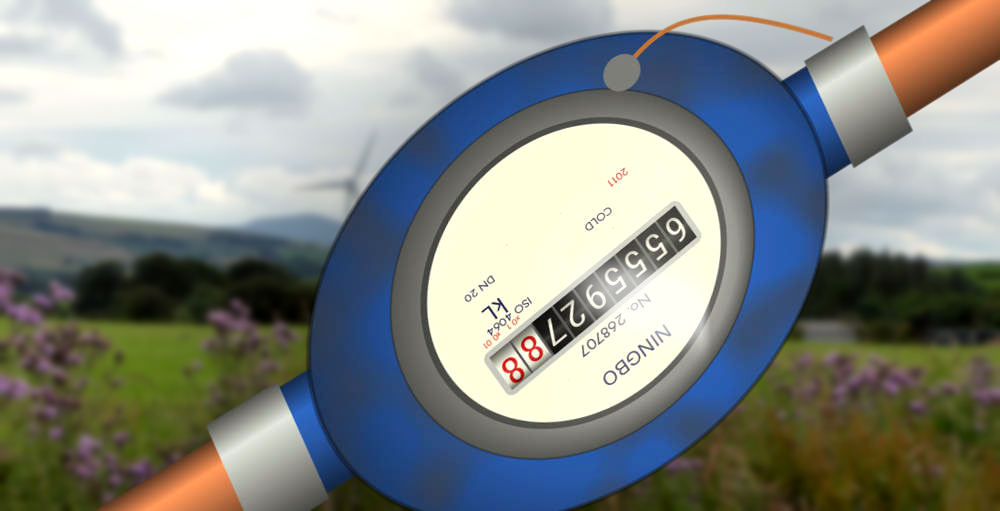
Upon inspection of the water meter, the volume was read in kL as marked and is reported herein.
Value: 6555927.88 kL
